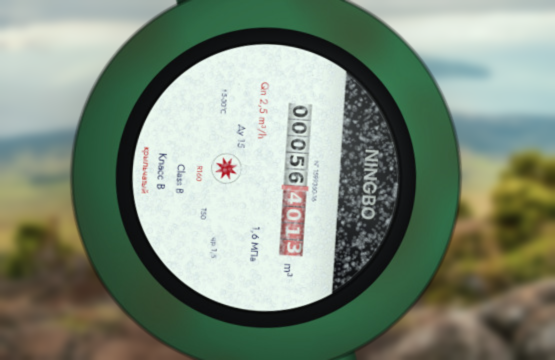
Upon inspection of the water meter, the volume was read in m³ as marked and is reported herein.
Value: 56.4013 m³
